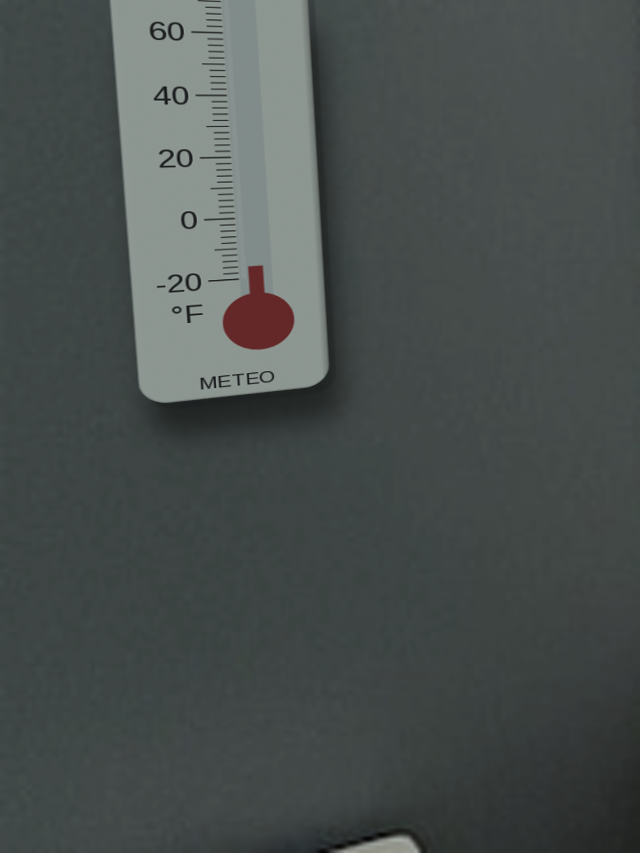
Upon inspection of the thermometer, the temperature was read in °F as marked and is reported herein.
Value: -16 °F
